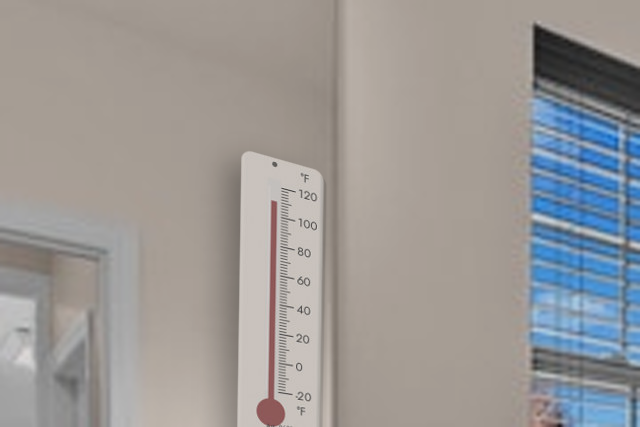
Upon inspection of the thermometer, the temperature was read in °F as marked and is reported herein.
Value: 110 °F
